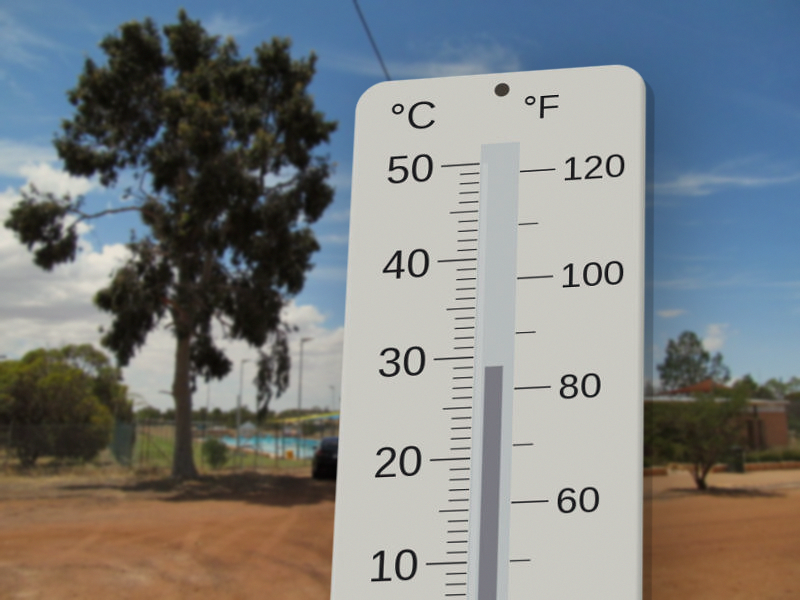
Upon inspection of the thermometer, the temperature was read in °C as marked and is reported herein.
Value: 29 °C
